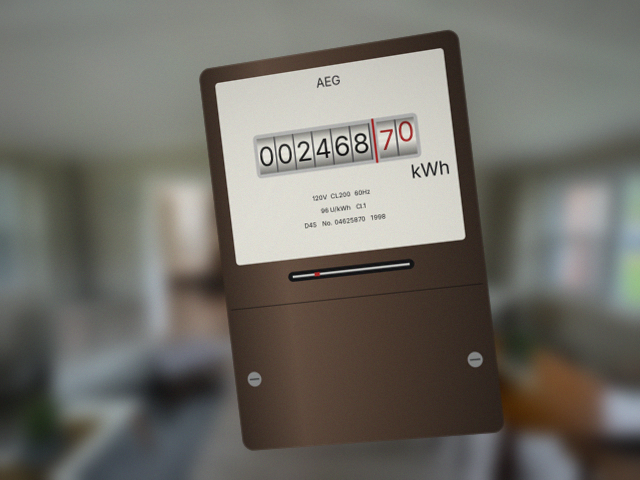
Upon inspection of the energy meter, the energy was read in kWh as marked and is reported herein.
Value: 2468.70 kWh
